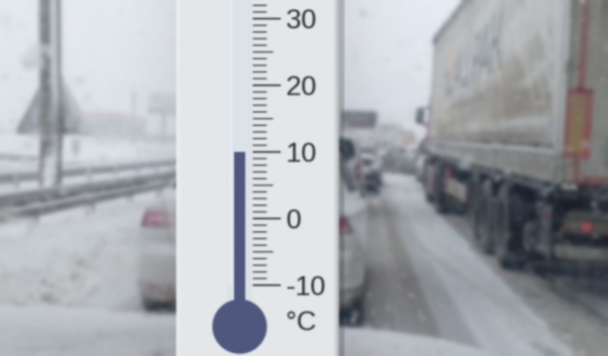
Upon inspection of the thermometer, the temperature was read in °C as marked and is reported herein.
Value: 10 °C
